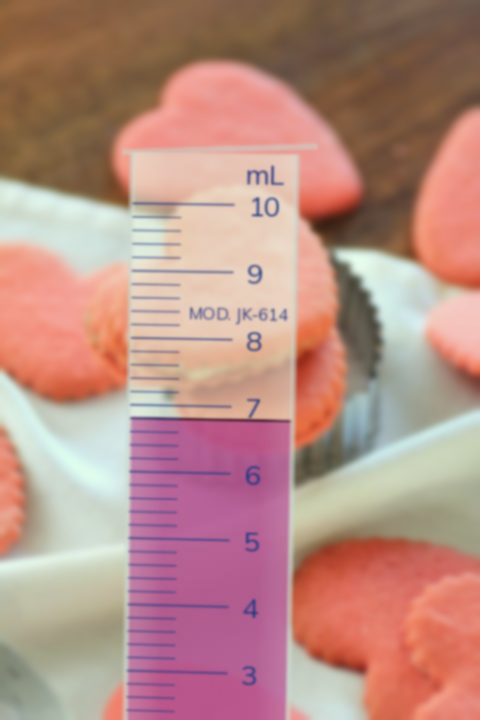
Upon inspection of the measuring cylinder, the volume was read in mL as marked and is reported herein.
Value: 6.8 mL
